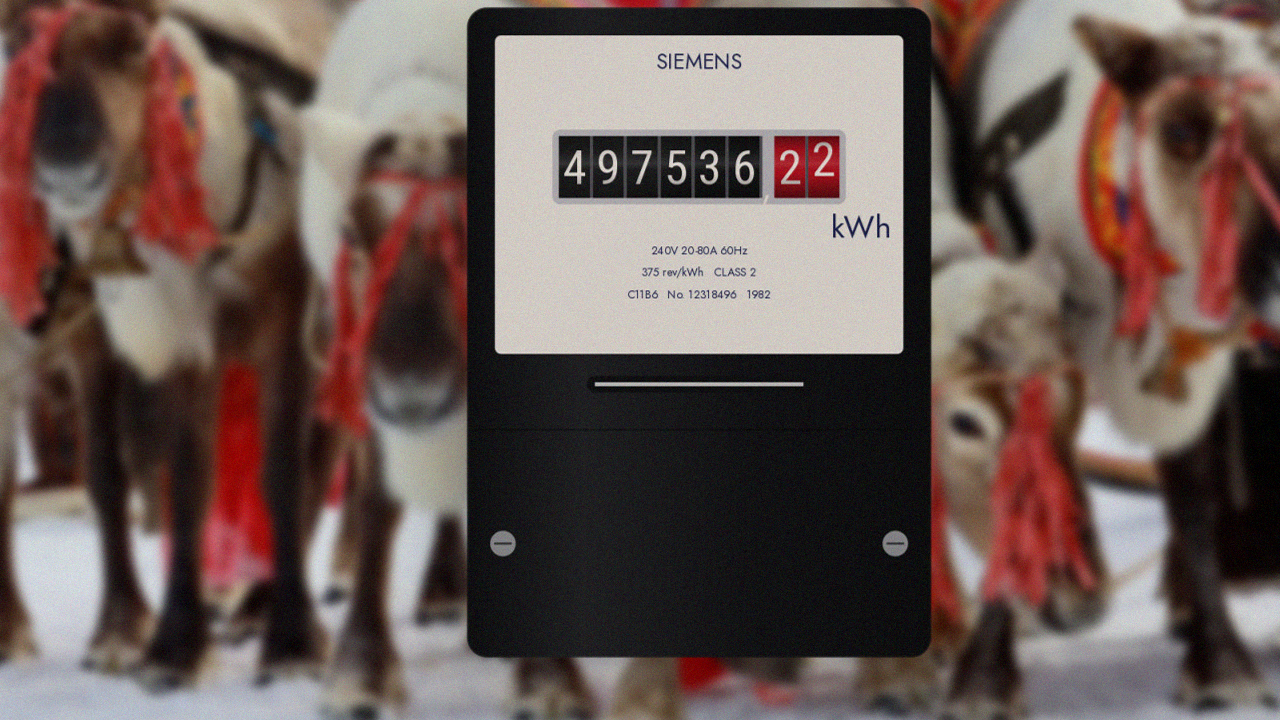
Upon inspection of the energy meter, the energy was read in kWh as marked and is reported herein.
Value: 497536.22 kWh
